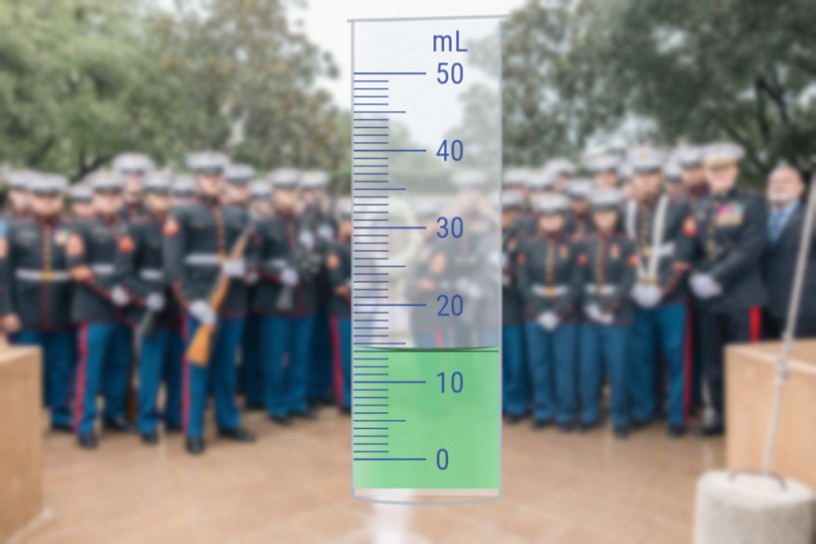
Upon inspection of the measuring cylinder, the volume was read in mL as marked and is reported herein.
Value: 14 mL
